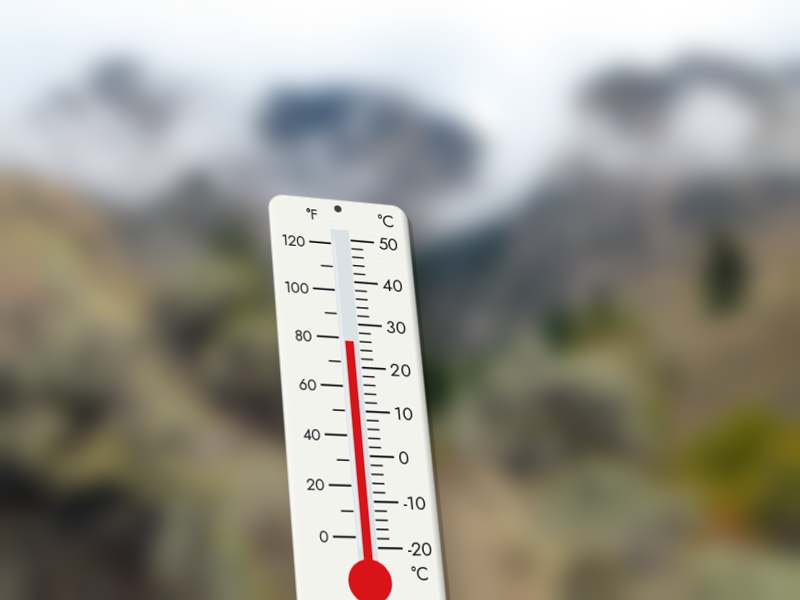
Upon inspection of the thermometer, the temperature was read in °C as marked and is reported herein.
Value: 26 °C
